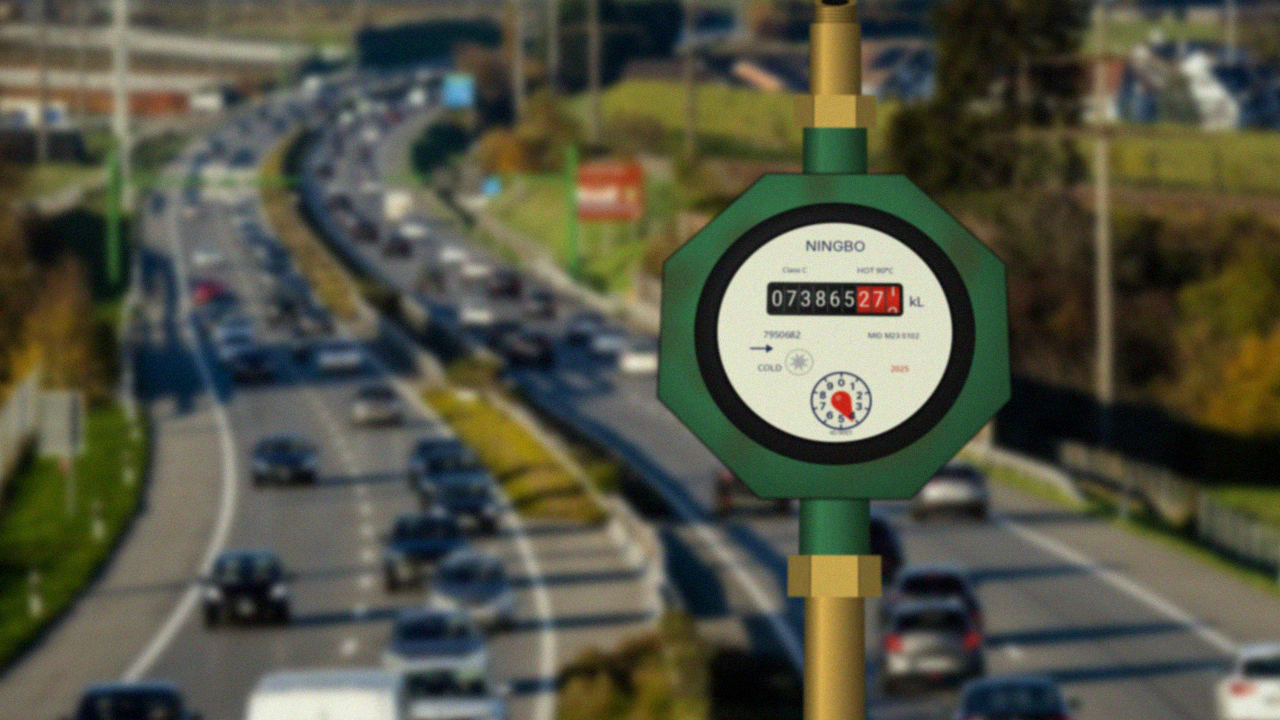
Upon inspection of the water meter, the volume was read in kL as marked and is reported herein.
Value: 73865.2714 kL
